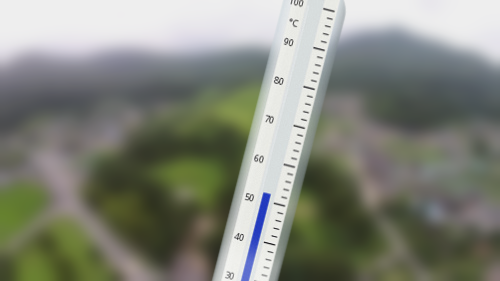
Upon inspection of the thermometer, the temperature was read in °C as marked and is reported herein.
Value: 52 °C
